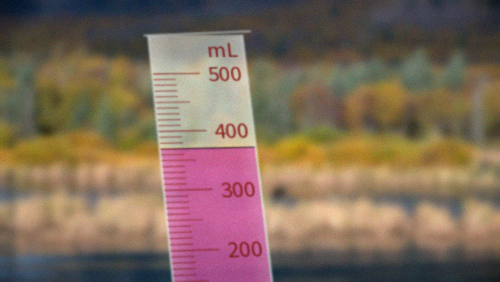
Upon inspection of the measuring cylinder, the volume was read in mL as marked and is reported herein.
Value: 370 mL
